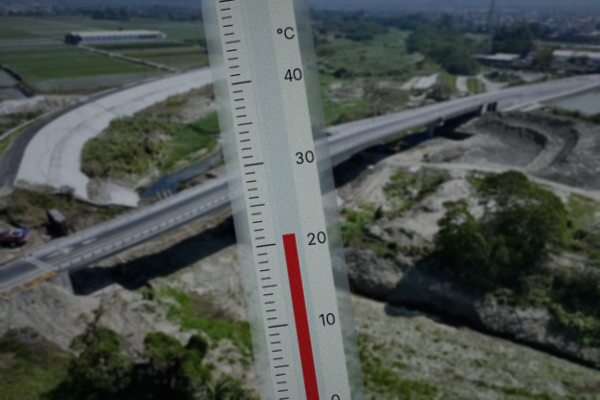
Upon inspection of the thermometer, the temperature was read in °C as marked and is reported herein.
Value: 21 °C
